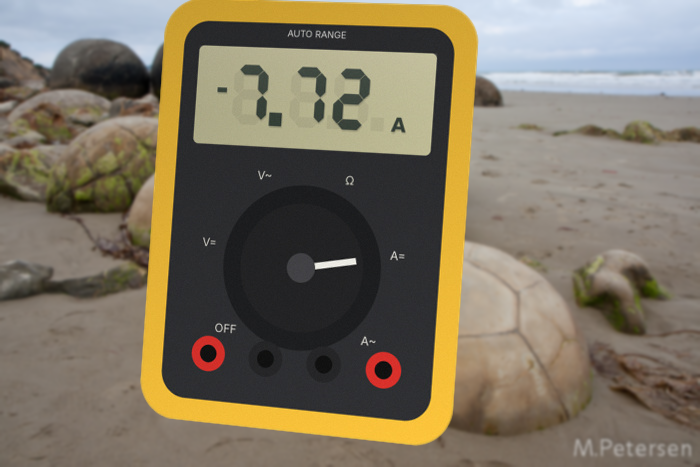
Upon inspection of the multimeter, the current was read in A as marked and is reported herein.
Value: -7.72 A
